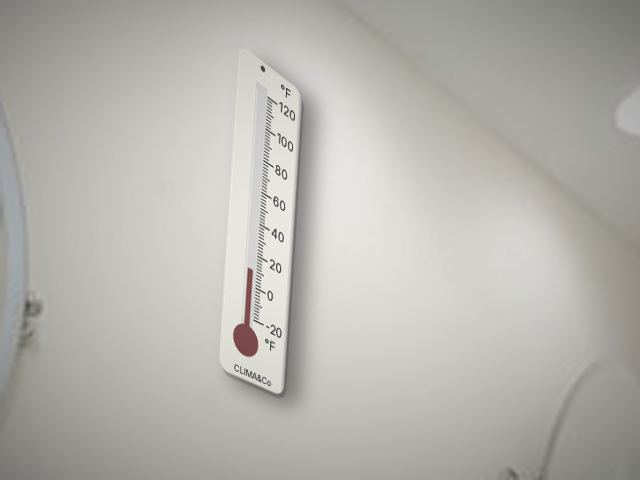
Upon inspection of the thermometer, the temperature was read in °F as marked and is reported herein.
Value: 10 °F
